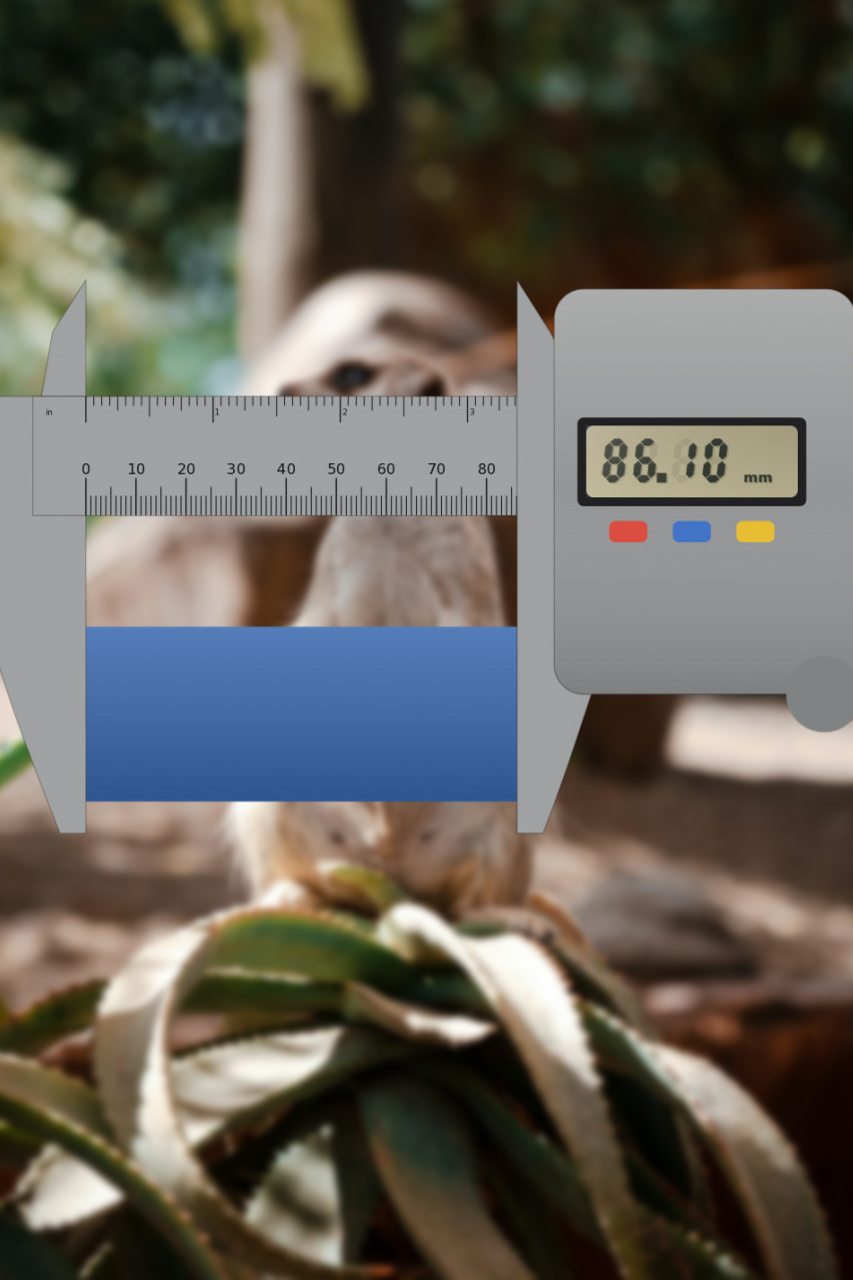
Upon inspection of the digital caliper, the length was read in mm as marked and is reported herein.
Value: 86.10 mm
